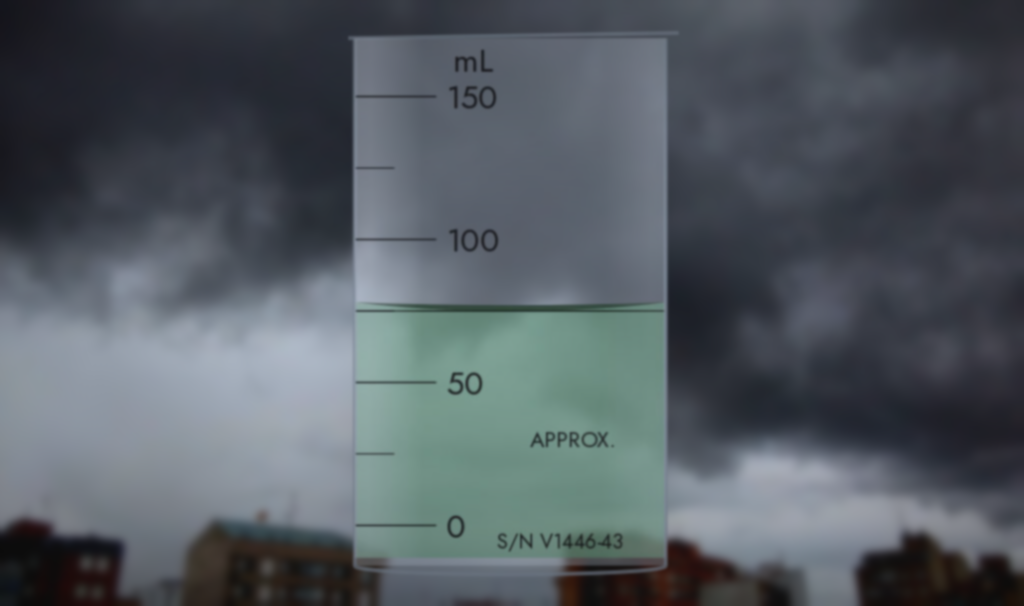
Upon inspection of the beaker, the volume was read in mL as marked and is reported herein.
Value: 75 mL
